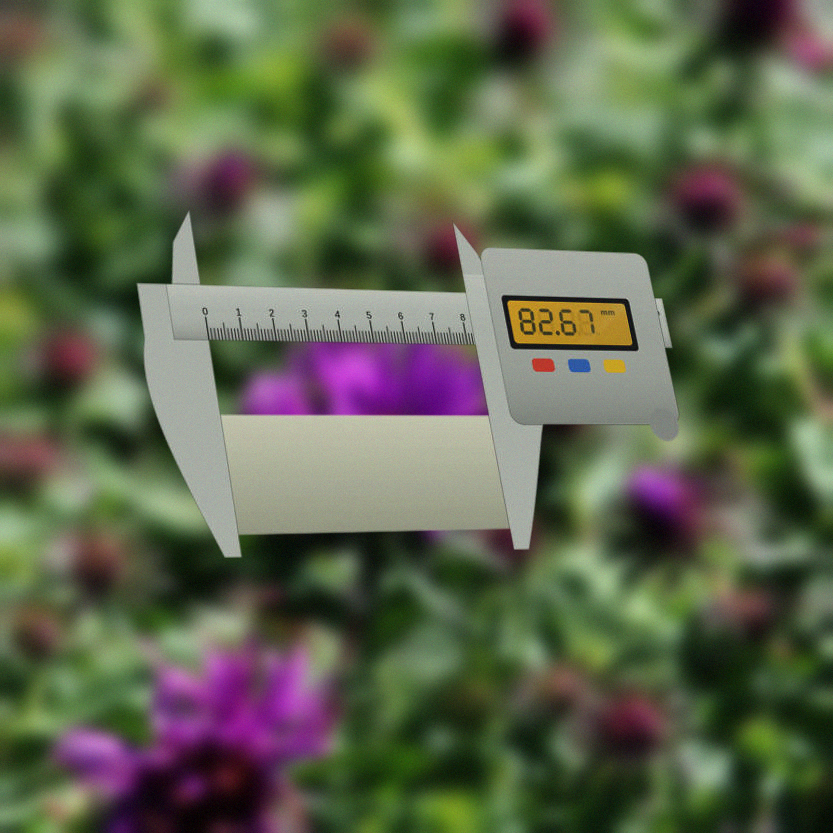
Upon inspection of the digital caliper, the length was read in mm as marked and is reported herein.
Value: 82.67 mm
